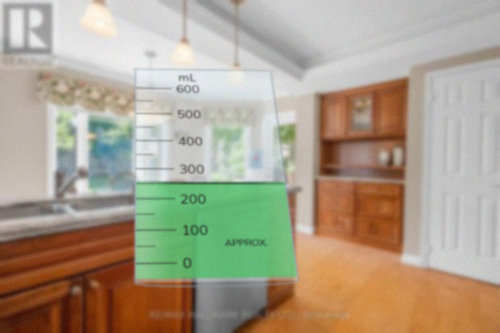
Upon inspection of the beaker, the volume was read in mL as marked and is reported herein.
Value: 250 mL
